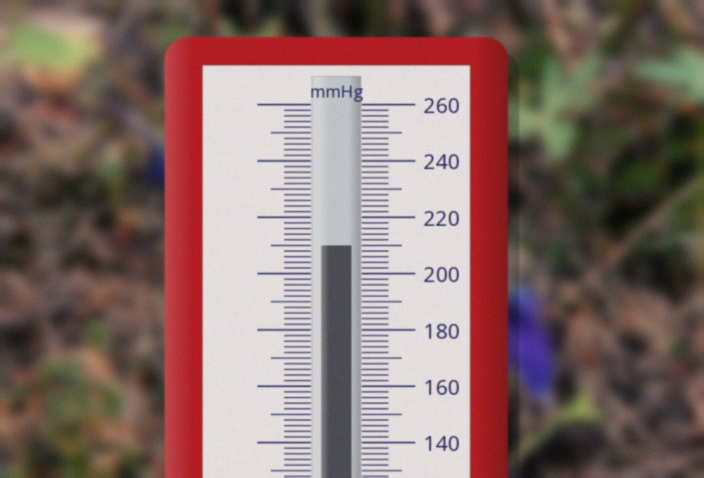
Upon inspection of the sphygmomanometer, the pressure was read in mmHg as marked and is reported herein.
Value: 210 mmHg
